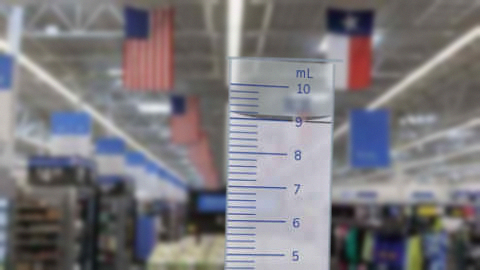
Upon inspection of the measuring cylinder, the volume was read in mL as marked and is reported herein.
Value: 9 mL
